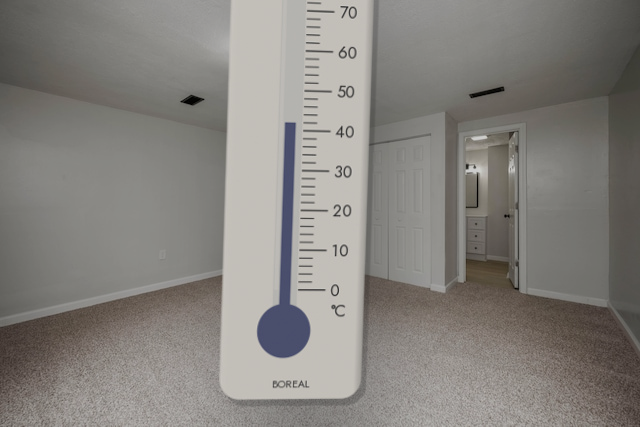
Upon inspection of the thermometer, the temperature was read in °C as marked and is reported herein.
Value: 42 °C
